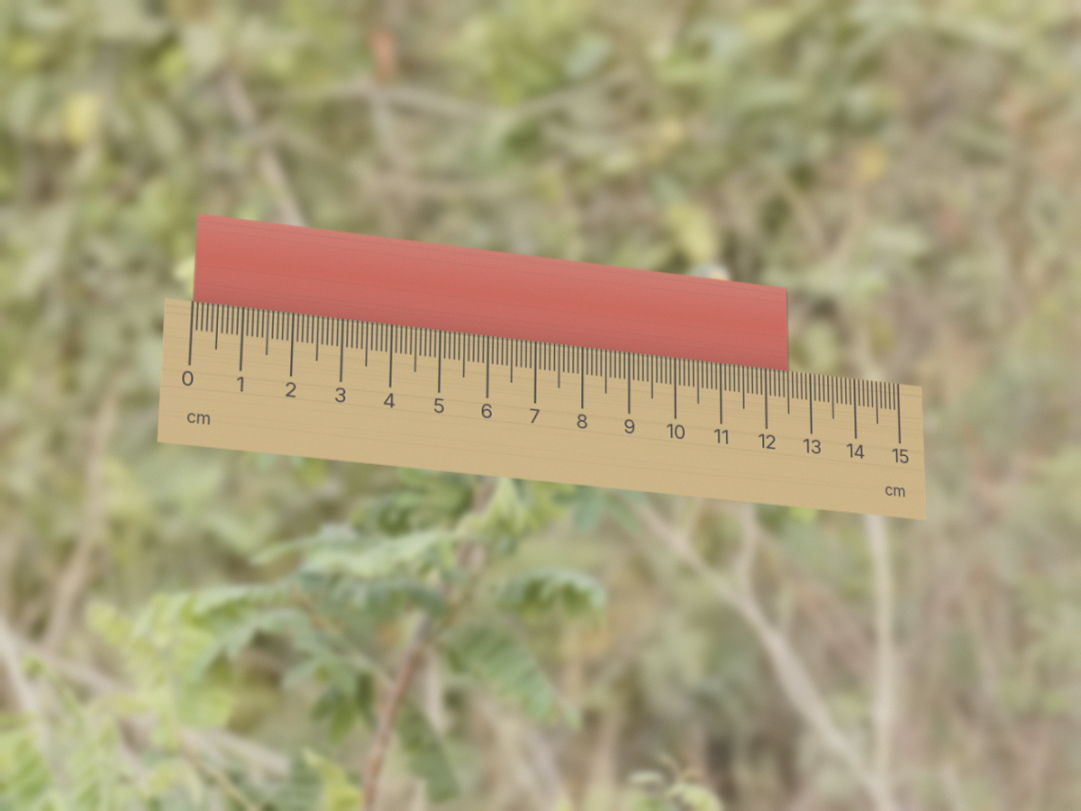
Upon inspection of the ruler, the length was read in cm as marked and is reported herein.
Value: 12.5 cm
